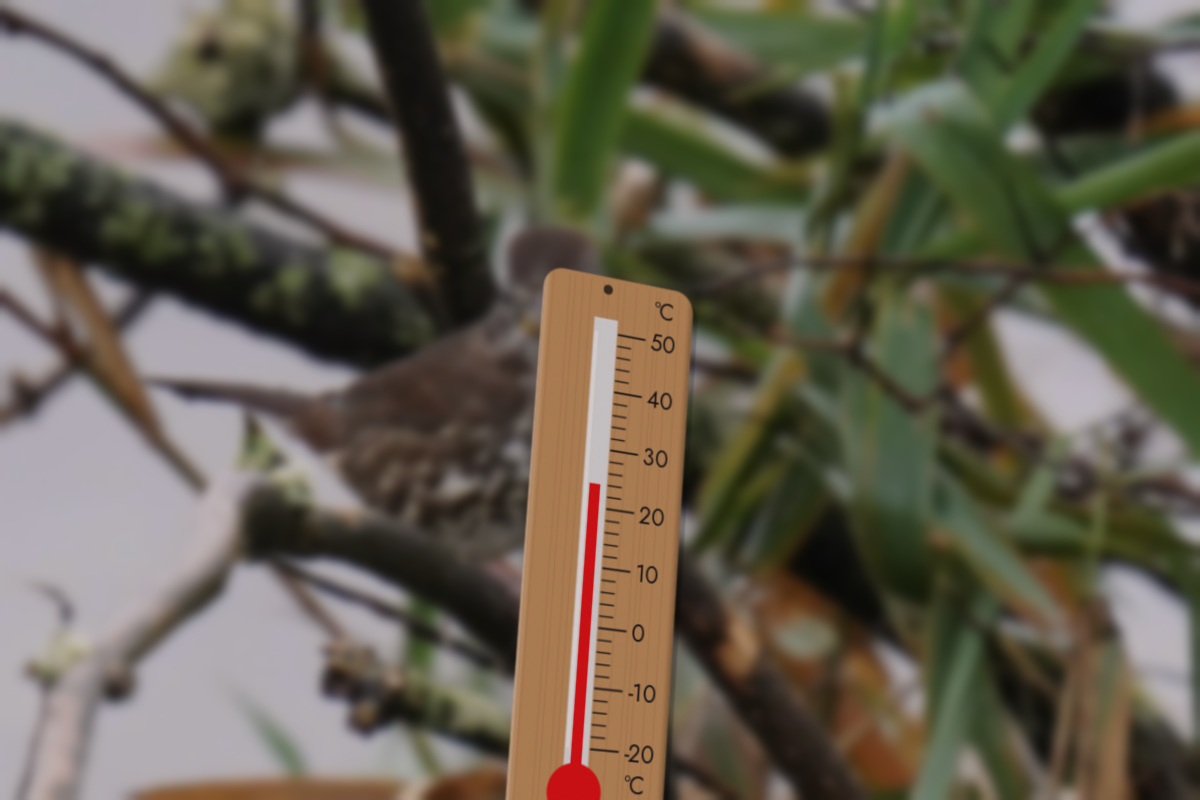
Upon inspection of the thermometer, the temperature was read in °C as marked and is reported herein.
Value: 24 °C
